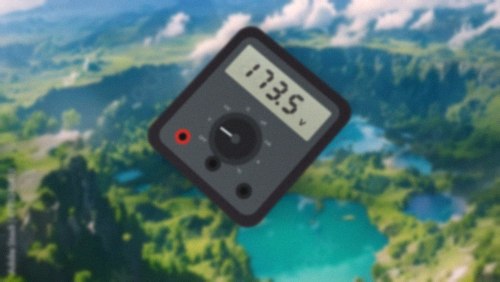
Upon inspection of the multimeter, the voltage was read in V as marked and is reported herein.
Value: 173.5 V
